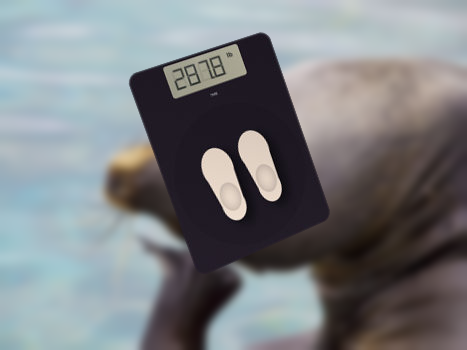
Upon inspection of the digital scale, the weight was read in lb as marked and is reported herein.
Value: 287.8 lb
